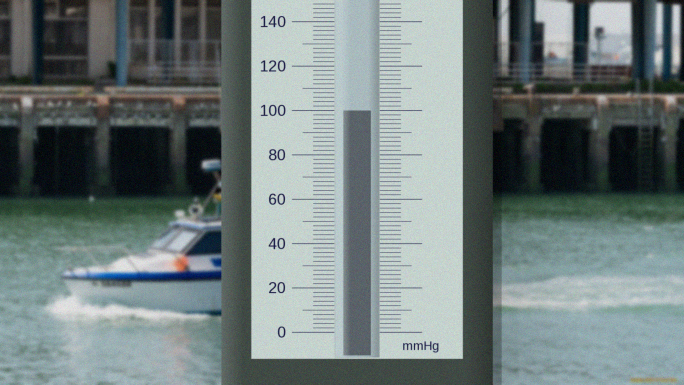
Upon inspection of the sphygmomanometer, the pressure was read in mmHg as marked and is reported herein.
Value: 100 mmHg
